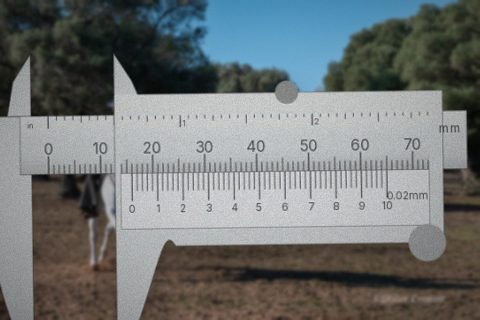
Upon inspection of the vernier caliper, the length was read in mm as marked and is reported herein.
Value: 16.0 mm
